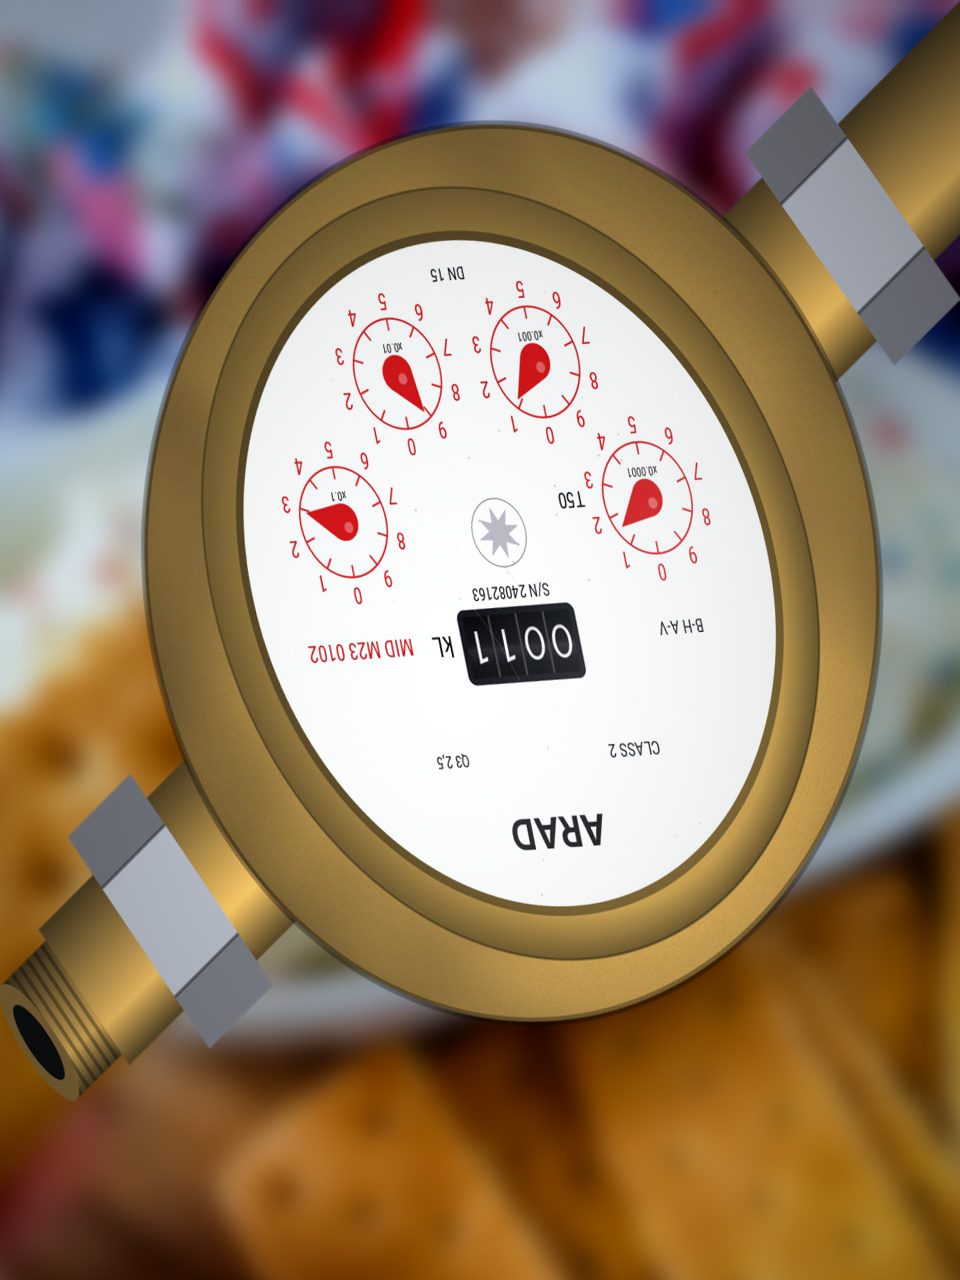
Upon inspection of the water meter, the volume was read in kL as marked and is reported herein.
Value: 11.2911 kL
